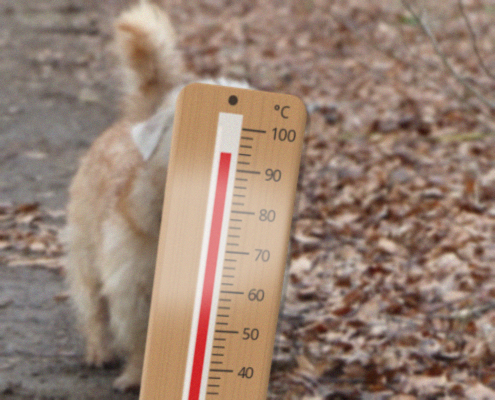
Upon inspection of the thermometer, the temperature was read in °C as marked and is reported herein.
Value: 94 °C
